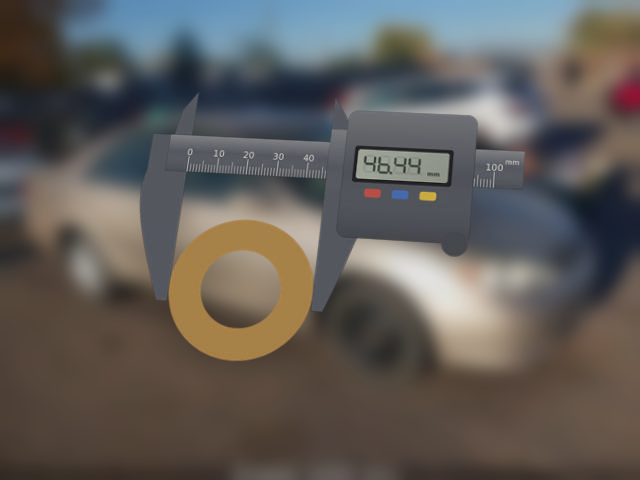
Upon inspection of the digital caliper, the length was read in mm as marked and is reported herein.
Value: 46.44 mm
